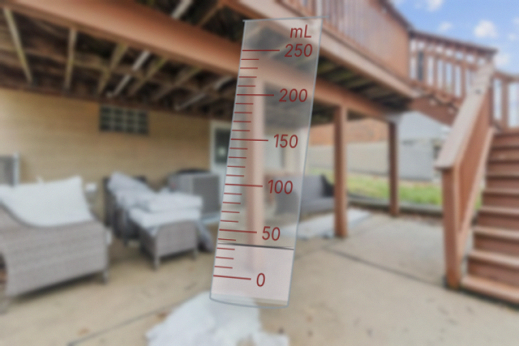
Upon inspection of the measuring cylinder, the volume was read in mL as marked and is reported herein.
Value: 35 mL
